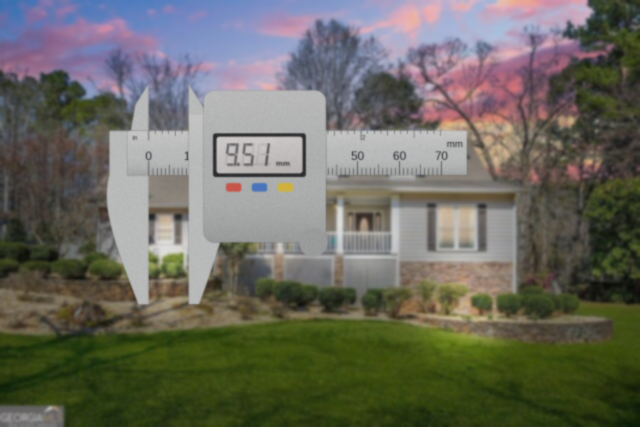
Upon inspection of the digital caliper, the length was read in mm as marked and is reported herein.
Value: 9.51 mm
